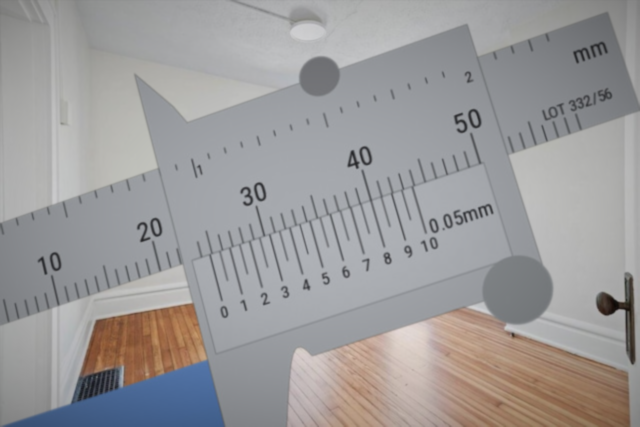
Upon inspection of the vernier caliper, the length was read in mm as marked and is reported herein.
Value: 24.8 mm
